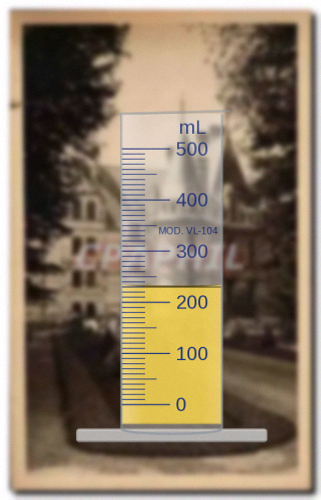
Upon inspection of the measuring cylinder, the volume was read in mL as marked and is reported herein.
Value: 230 mL
